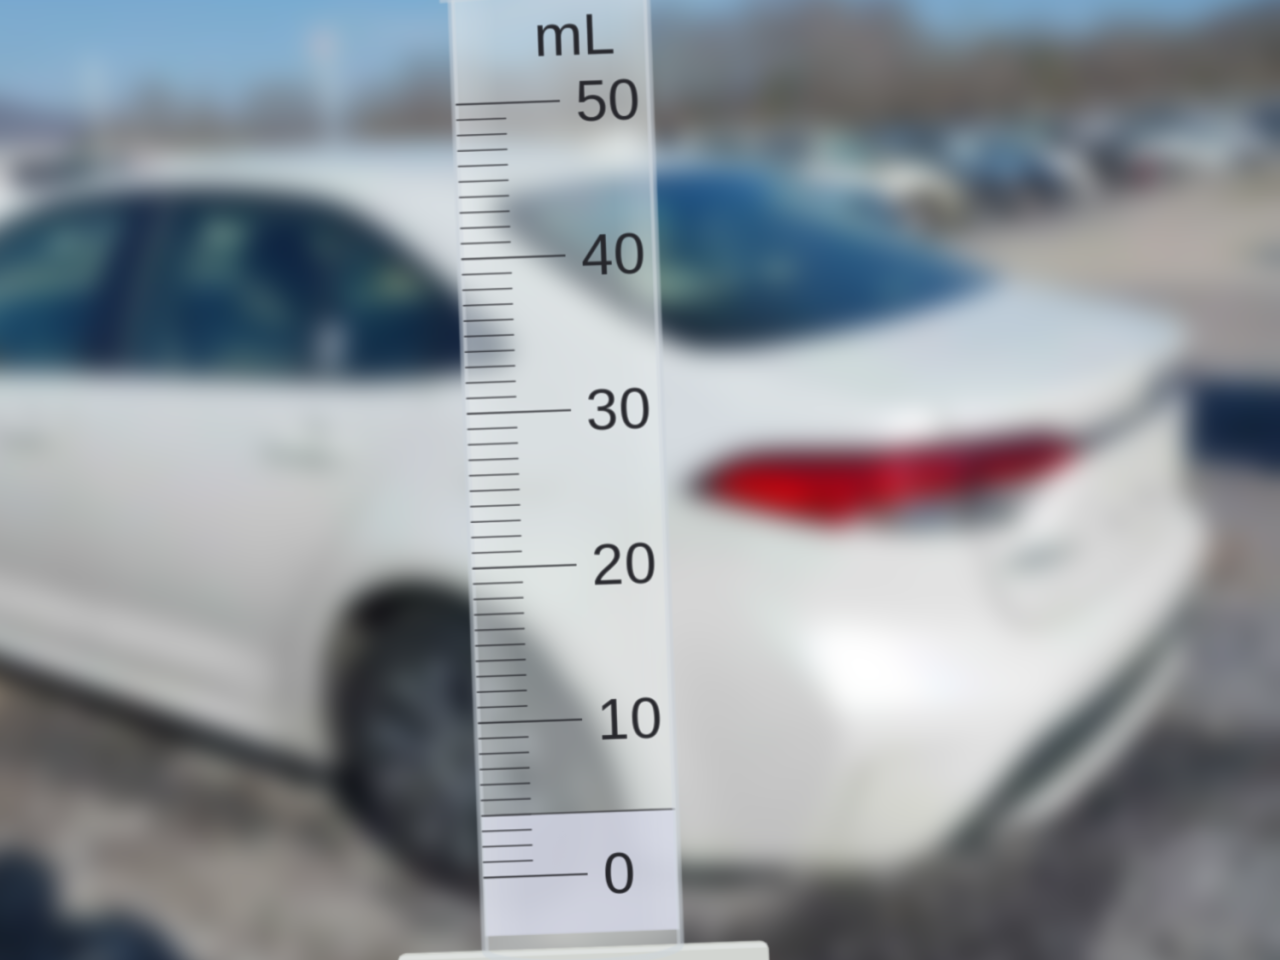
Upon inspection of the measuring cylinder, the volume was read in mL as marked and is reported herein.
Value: 4 mL
